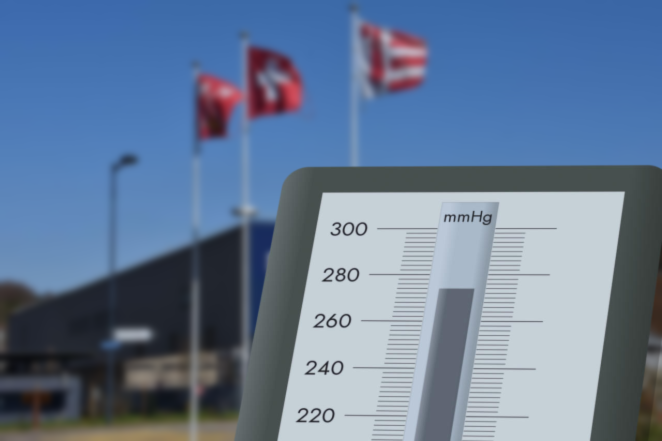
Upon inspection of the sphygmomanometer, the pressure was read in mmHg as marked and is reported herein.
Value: 274 mmHg
